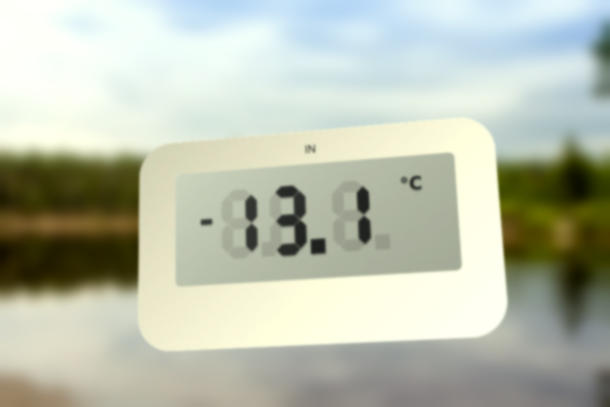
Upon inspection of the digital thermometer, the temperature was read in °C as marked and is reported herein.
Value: -13.1 °C
